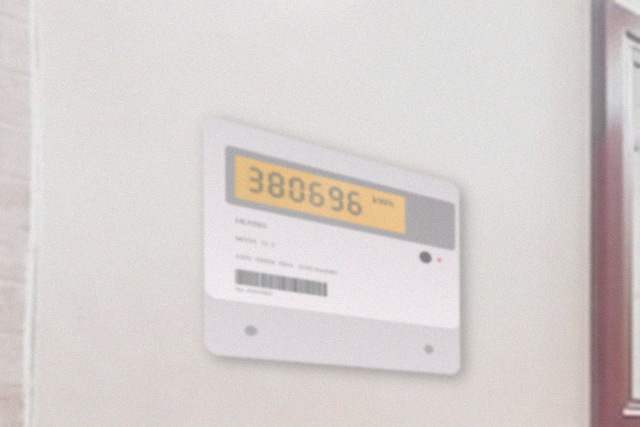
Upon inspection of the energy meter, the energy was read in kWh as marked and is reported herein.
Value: 380696 kWh
